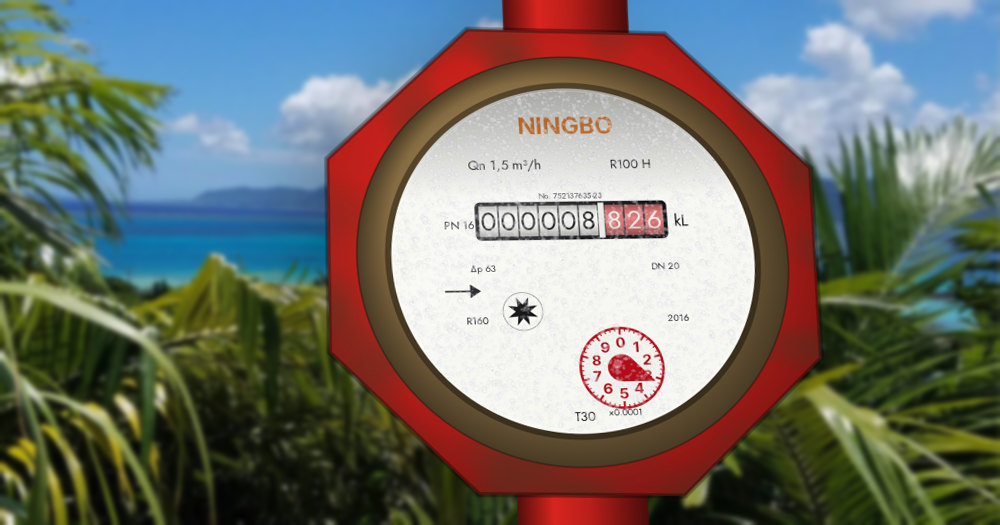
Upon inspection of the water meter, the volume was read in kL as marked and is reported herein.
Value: 8.8263 kL
